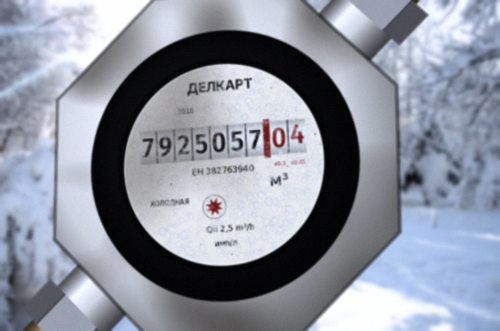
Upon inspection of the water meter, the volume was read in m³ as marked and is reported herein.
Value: 7925057.04 m³
